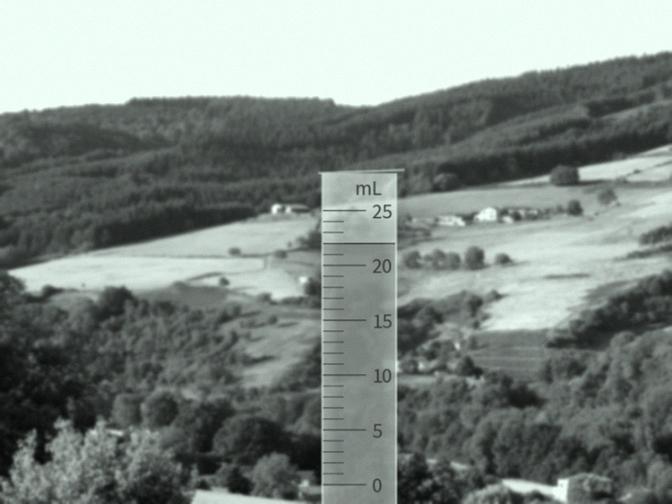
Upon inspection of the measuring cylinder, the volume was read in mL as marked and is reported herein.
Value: 22 mL
